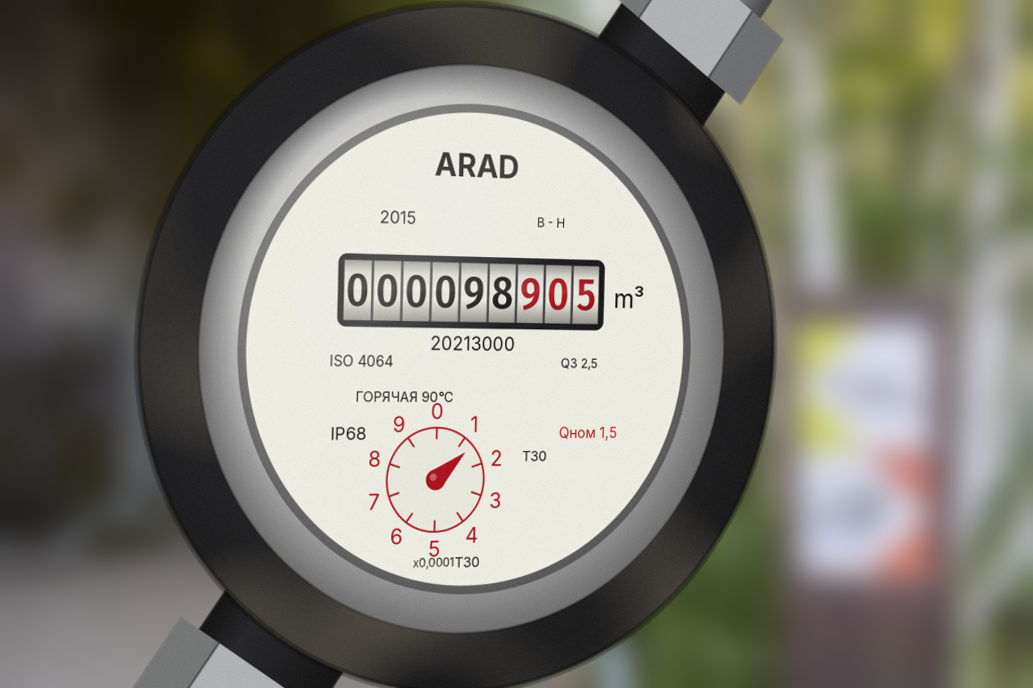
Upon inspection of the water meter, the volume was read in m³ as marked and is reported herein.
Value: 98.9051 m³
